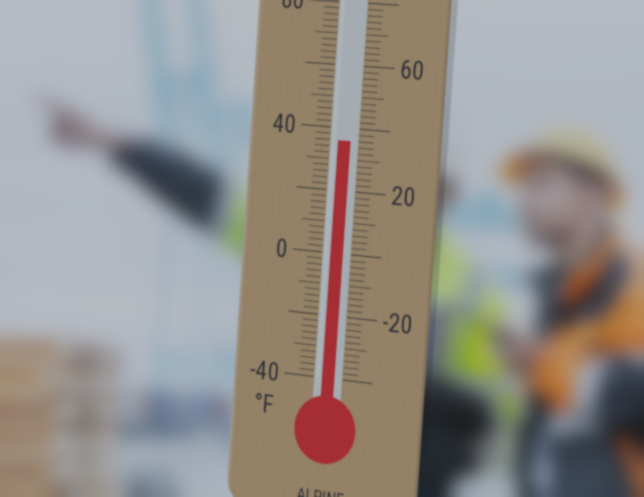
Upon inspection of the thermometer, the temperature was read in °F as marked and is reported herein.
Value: 36 °F
